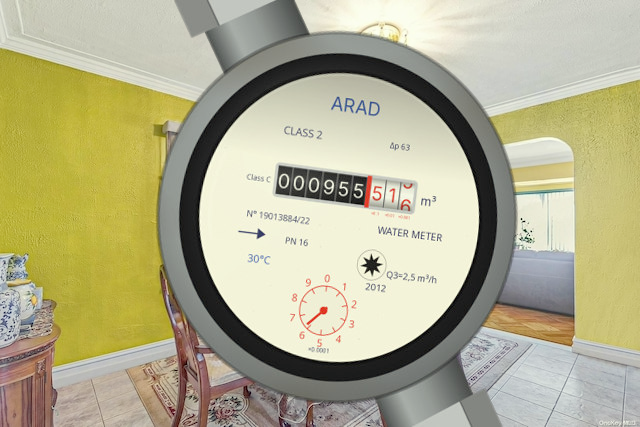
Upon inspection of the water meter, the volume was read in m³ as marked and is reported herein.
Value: 955.5156 m³
